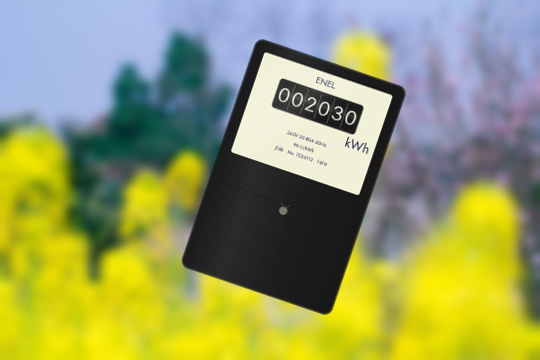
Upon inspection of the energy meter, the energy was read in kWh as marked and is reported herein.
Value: 2030 kWh
